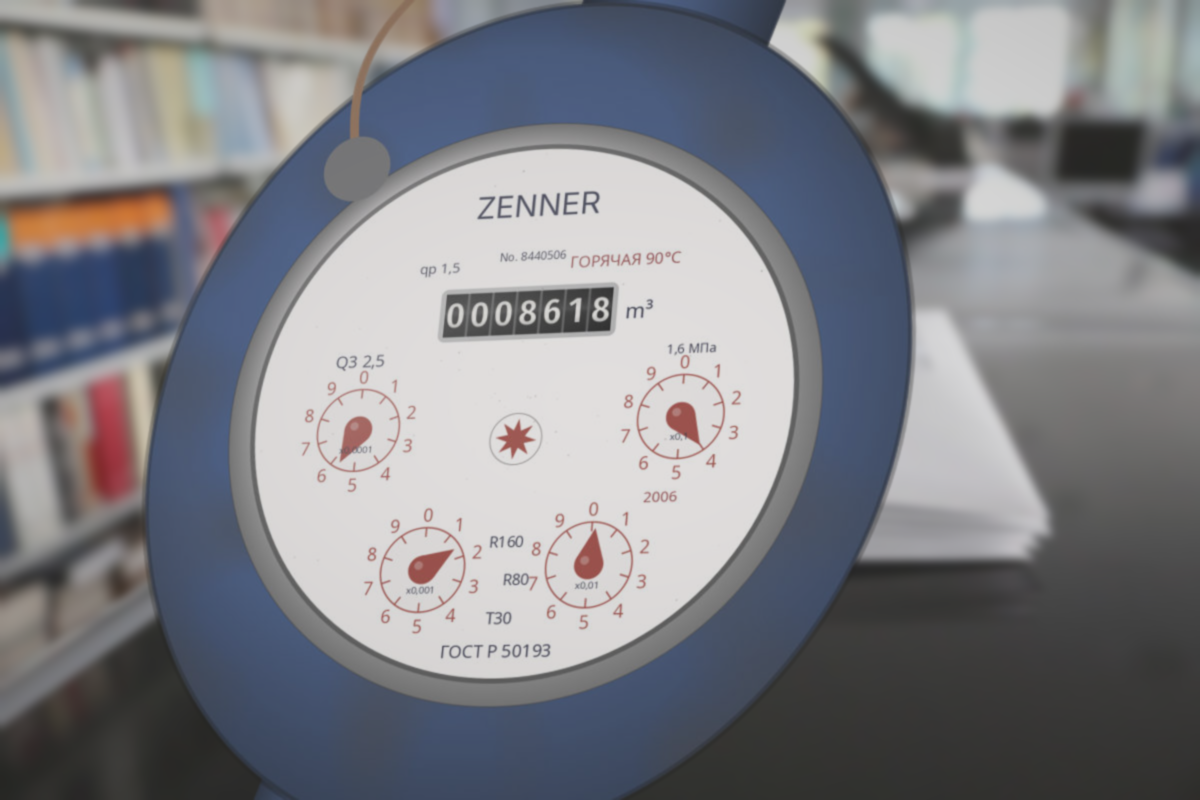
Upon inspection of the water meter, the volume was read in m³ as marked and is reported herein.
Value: 8618.4015 m³
